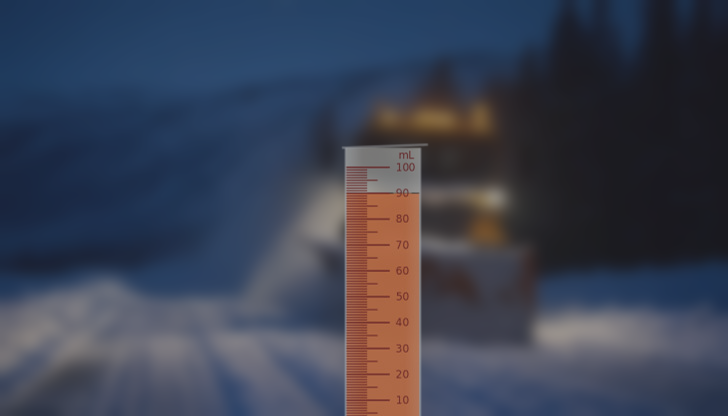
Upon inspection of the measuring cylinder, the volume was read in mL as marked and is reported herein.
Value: 90 mL
